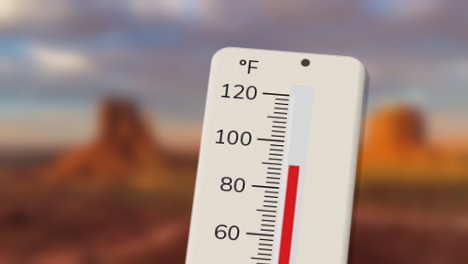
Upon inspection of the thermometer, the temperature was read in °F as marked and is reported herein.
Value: 90 °F
